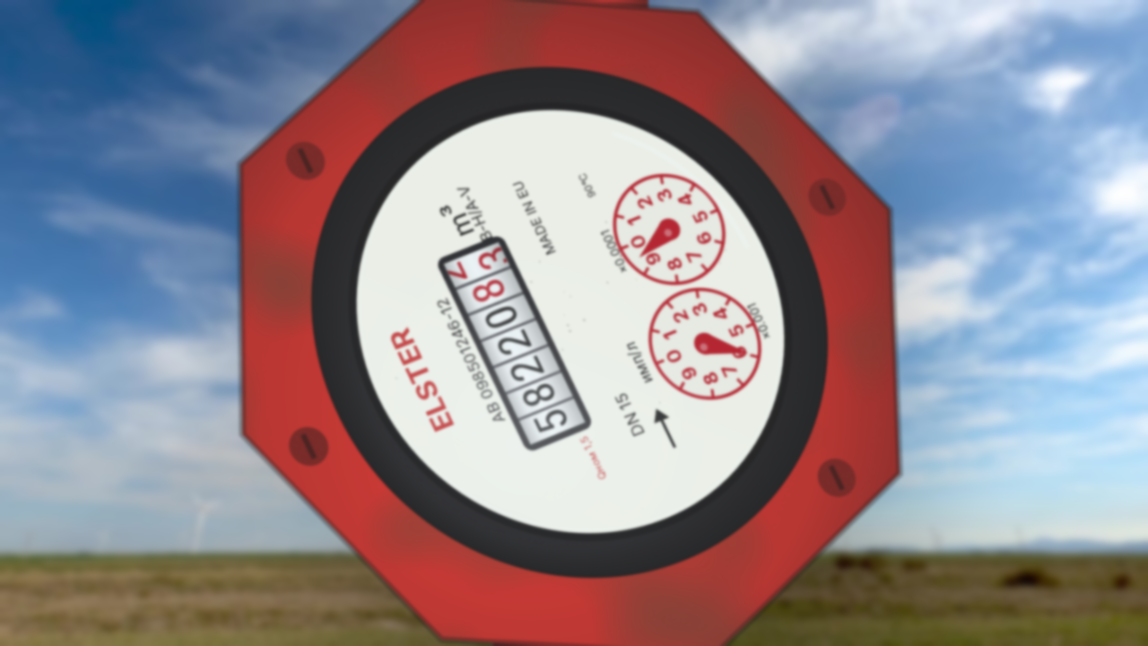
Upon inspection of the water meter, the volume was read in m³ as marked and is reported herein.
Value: 58220.8259 m³
